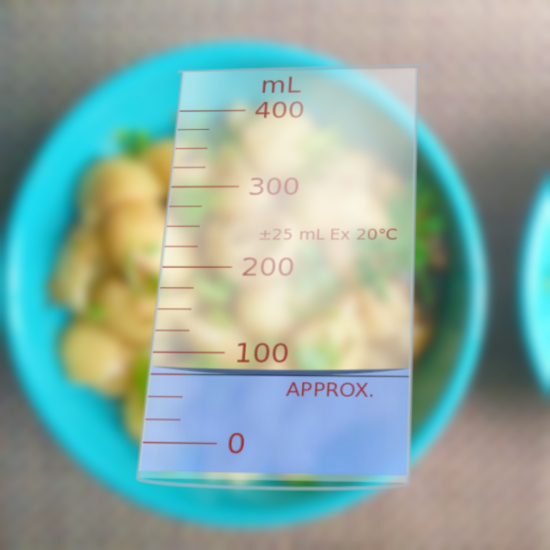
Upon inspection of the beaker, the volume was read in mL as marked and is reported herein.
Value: 75 mL
